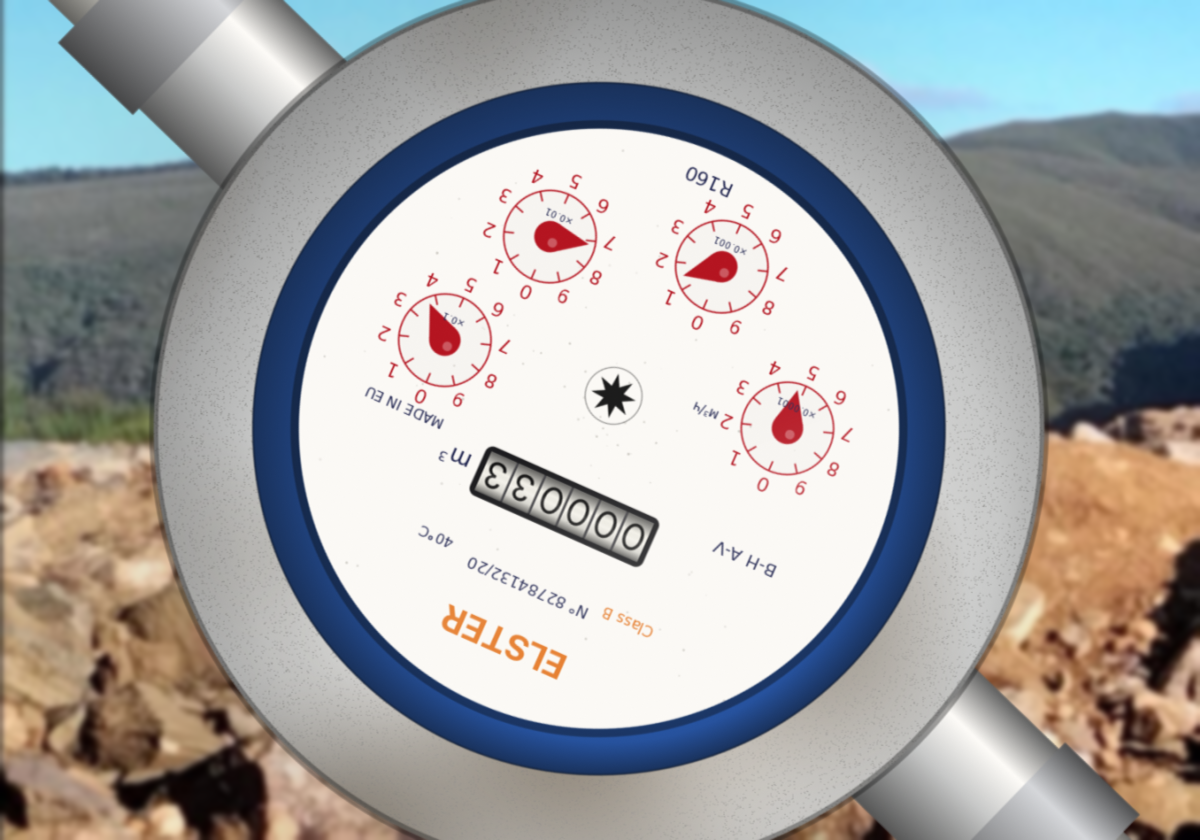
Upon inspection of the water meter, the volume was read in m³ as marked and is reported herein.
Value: 33.3714 m³
